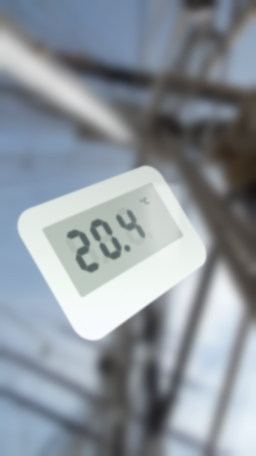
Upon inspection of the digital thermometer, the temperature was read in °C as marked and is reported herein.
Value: 20.4 °C
